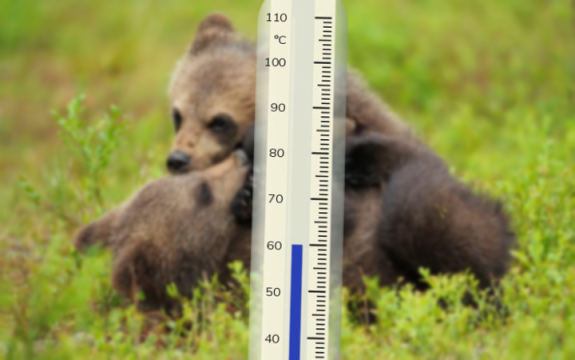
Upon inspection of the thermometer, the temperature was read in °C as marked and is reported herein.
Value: 60 °C
